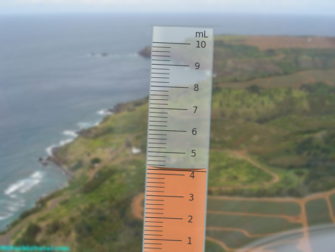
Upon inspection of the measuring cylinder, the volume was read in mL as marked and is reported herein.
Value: 4.2 mL
